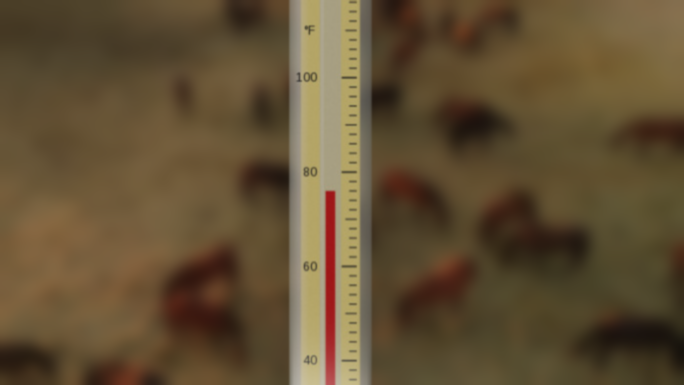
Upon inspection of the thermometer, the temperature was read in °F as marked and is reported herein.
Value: 76 °F
